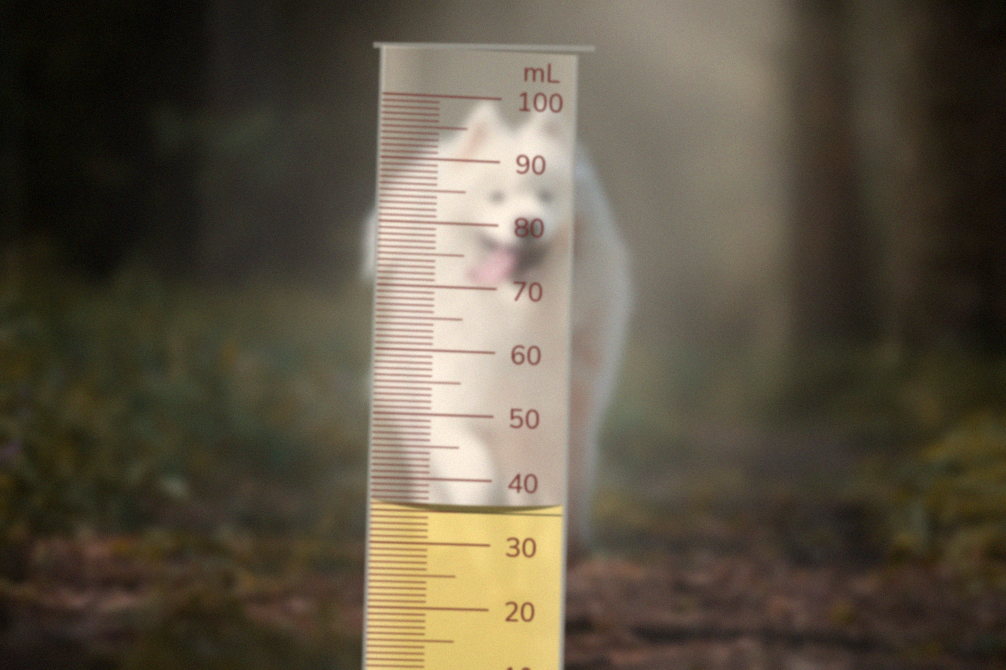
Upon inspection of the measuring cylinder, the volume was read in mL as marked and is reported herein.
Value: 35 mL
